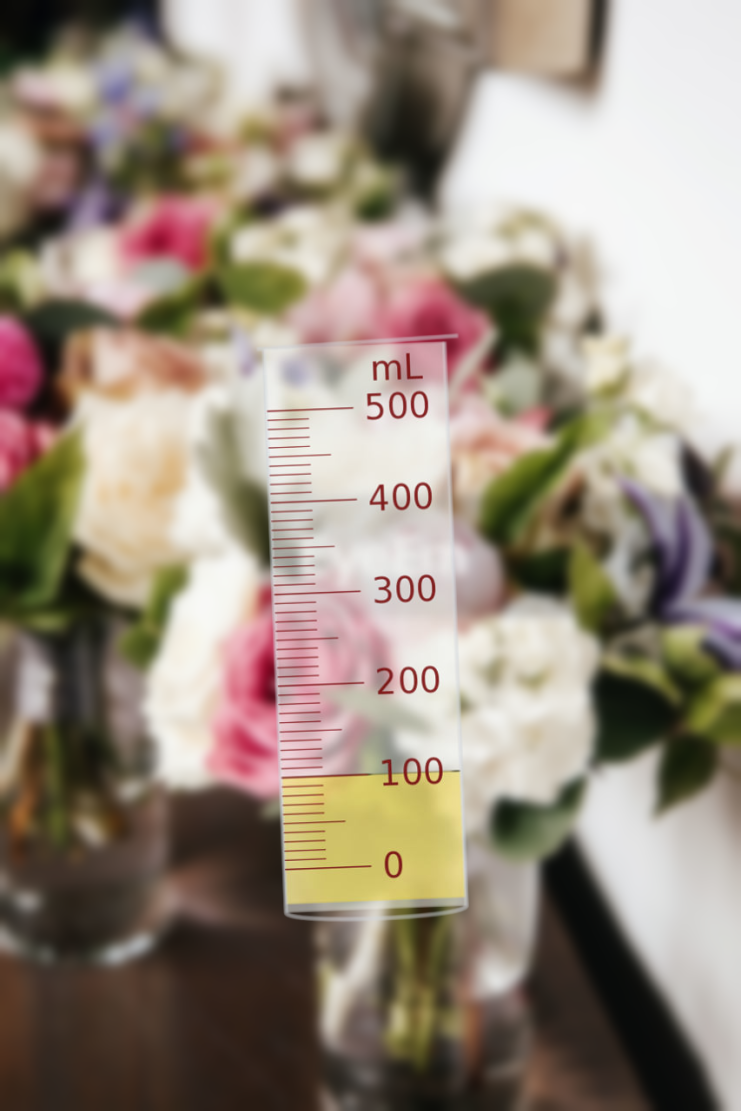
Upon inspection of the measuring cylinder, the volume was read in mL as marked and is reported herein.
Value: 100 mL
